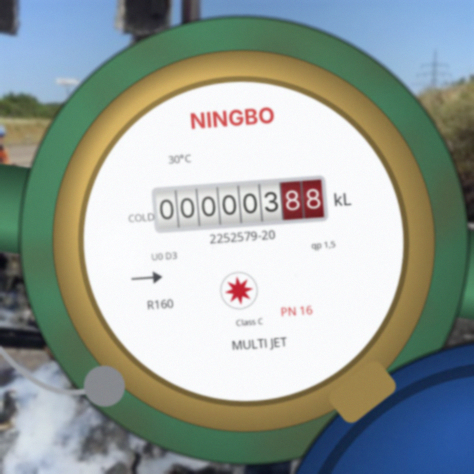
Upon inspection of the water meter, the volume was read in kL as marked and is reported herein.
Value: 3.88 kL
